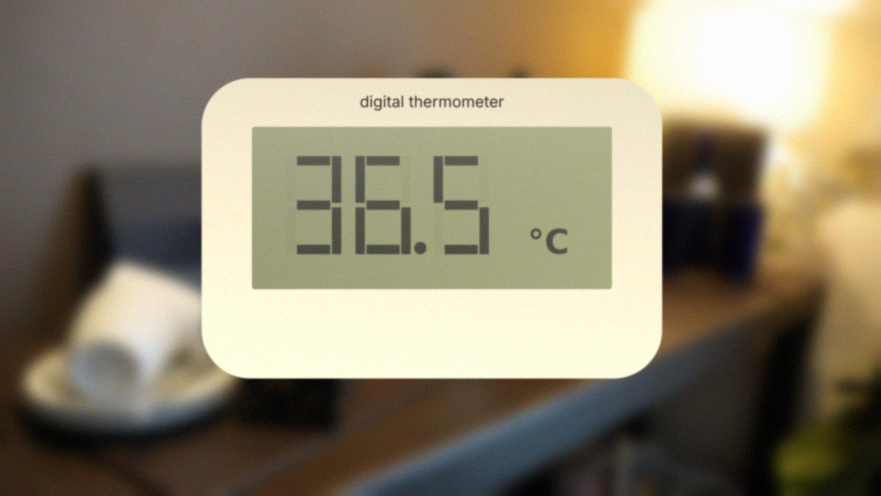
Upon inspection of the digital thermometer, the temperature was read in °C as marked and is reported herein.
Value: 36.5 °C
